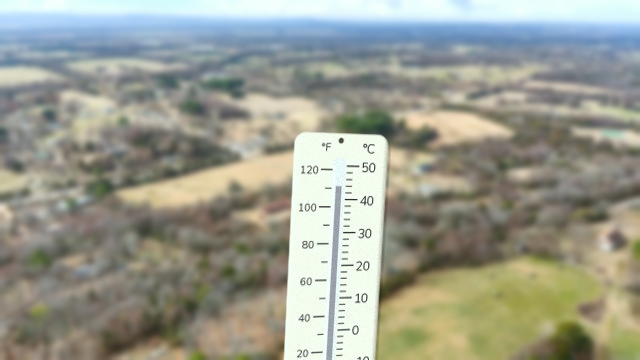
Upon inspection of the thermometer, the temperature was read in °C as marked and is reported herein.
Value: 44 °C
